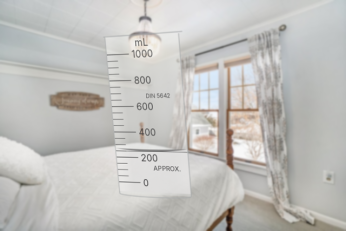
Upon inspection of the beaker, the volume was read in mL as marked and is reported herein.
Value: 250 mL
